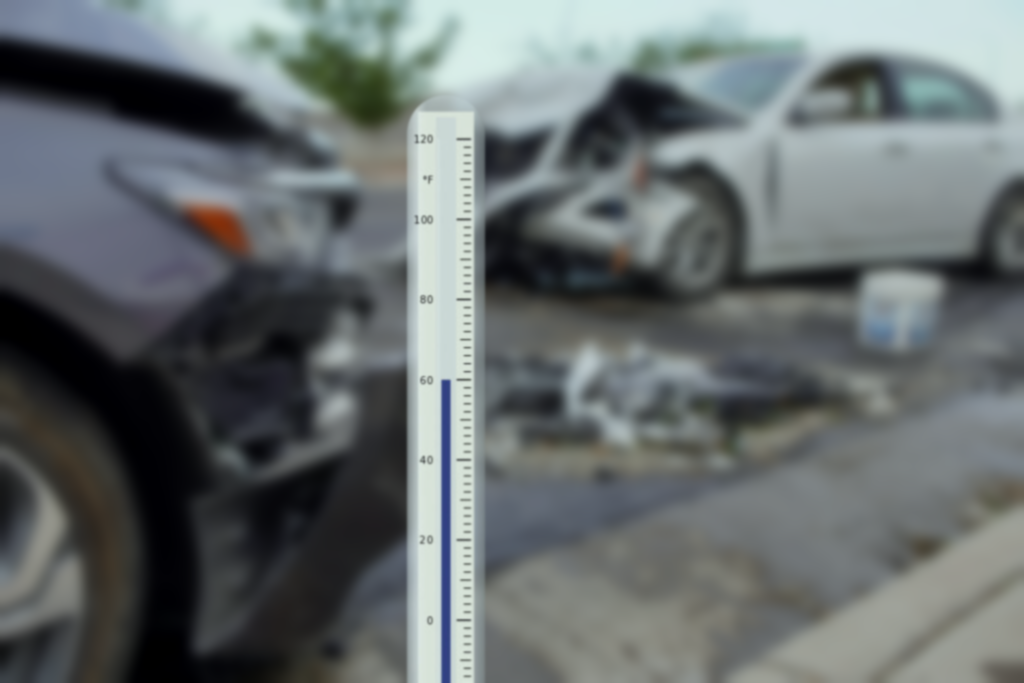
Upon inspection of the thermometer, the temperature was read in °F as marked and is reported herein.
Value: 60 °F
